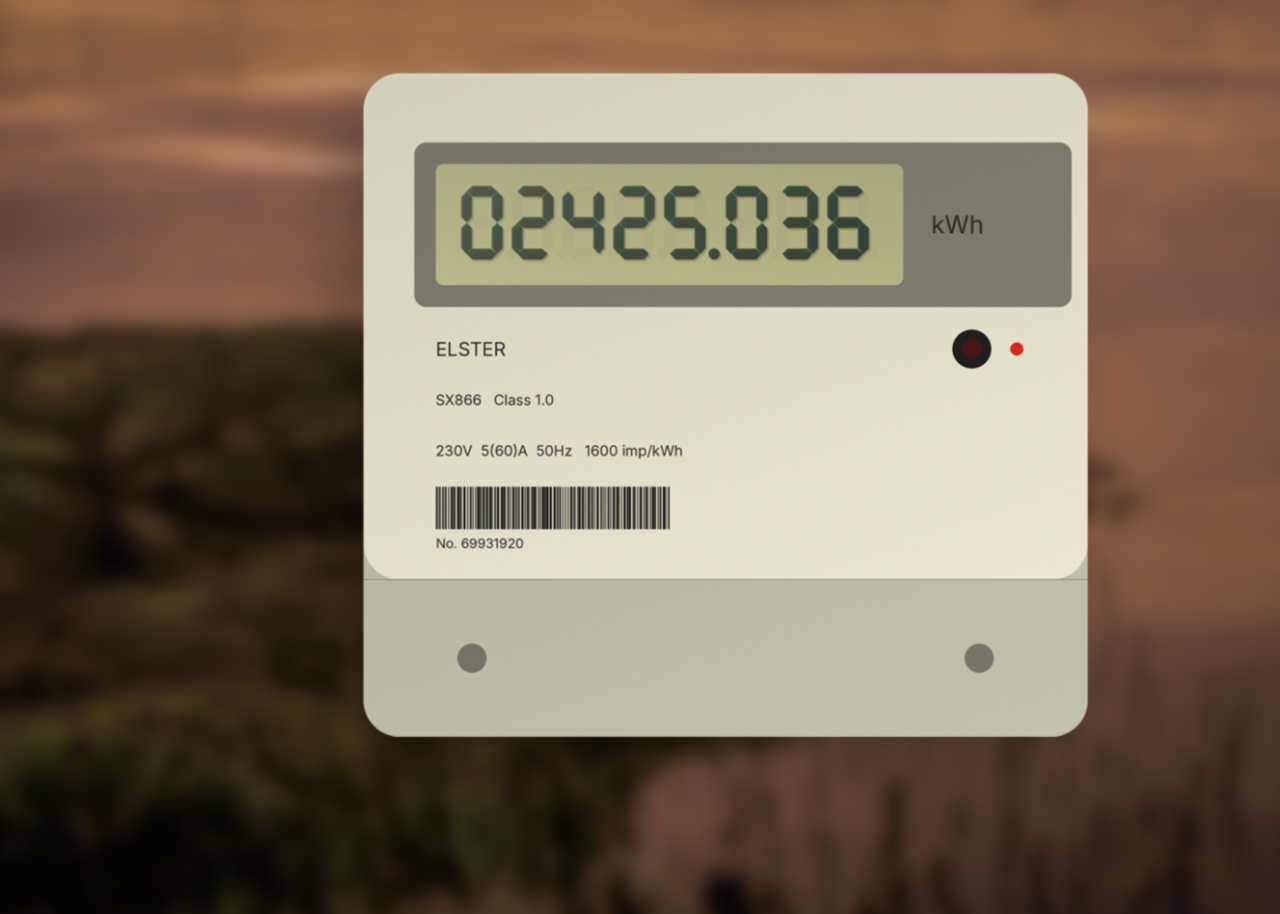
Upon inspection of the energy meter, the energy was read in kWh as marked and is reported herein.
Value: 2425.036 kWh
